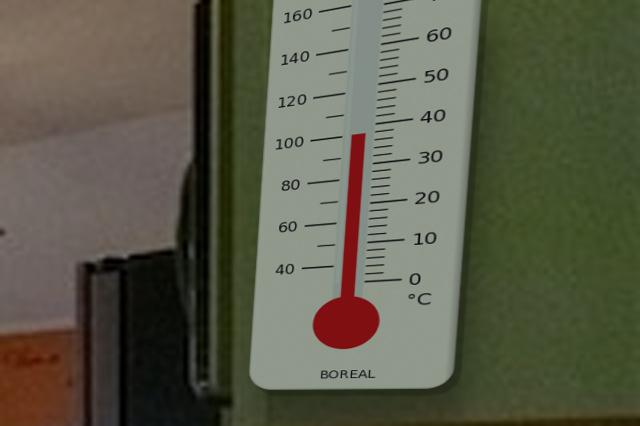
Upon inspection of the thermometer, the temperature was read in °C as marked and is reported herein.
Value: 38 °C
